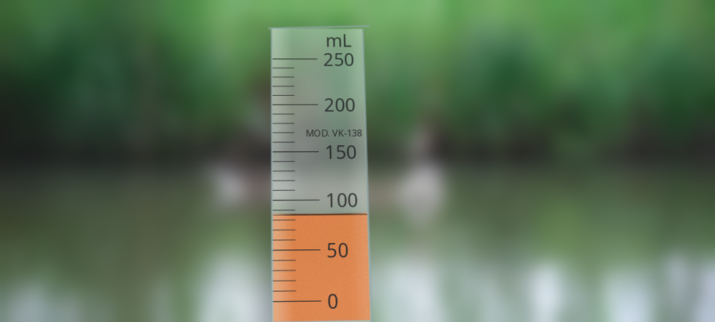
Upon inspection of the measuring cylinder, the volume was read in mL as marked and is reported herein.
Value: 85 mL
